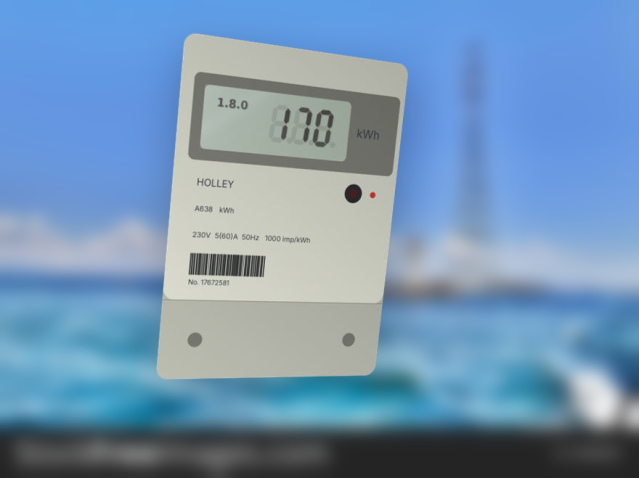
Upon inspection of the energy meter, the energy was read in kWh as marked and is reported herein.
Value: 170 kWh
